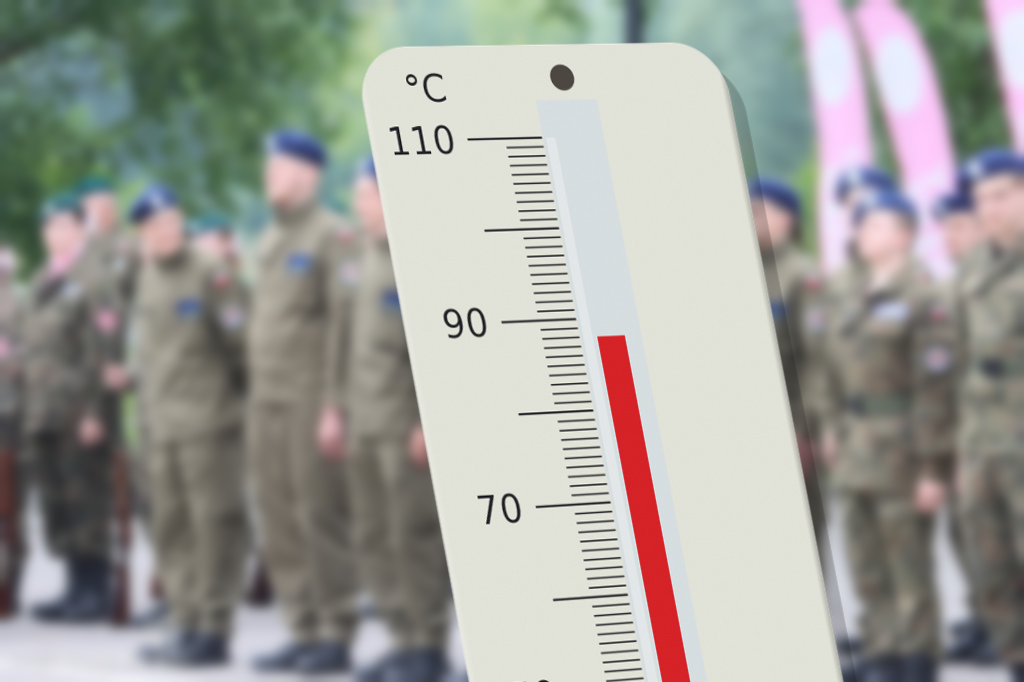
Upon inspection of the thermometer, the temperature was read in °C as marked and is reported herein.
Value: 88 °C
